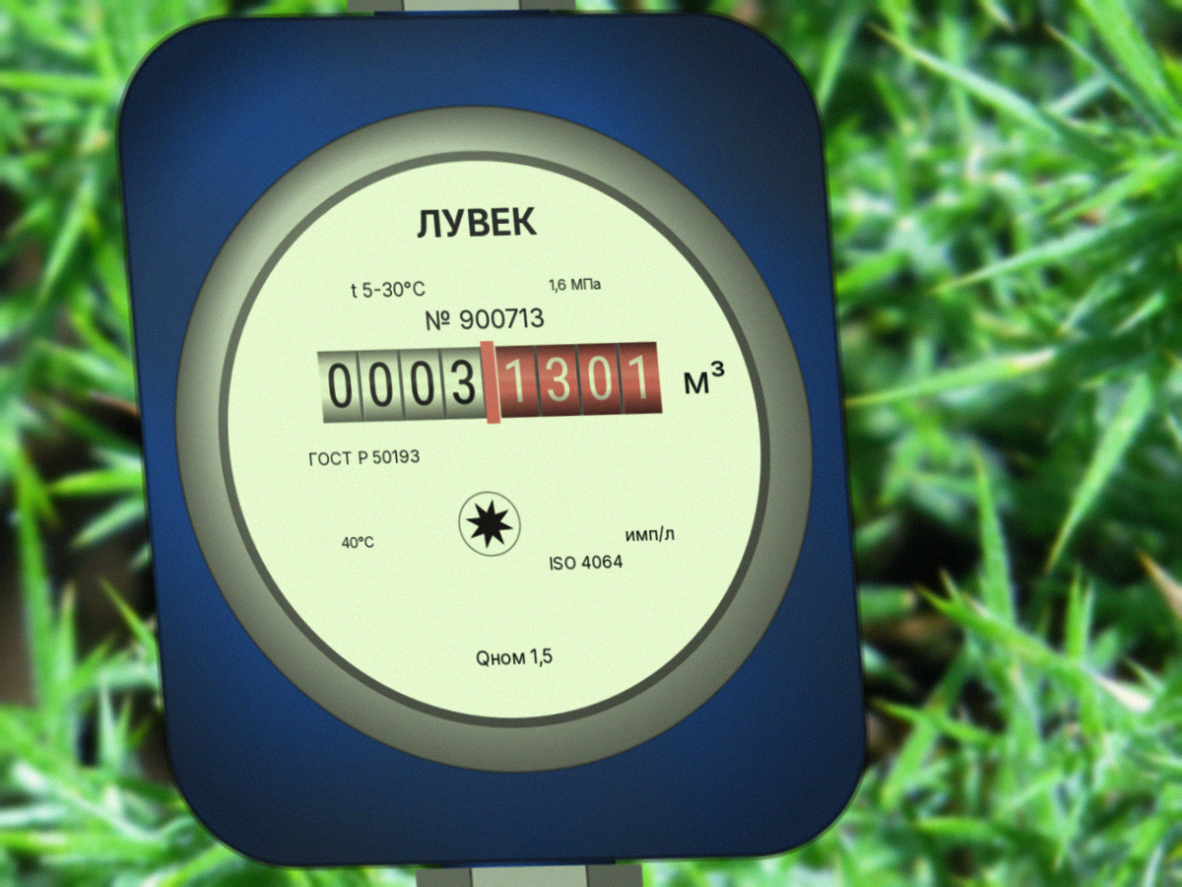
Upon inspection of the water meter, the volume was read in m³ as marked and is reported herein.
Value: 3.1301 m³
